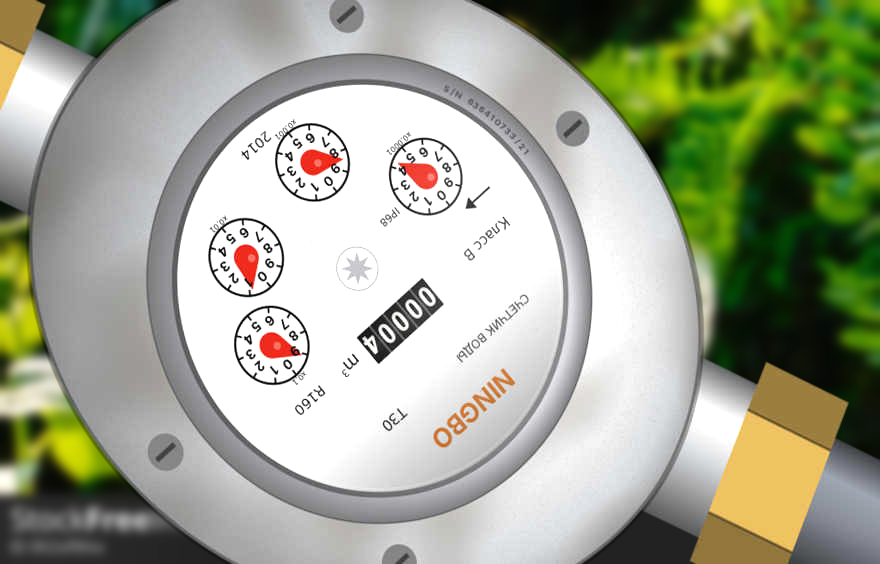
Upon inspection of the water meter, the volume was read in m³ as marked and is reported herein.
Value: 3.9084 m³
